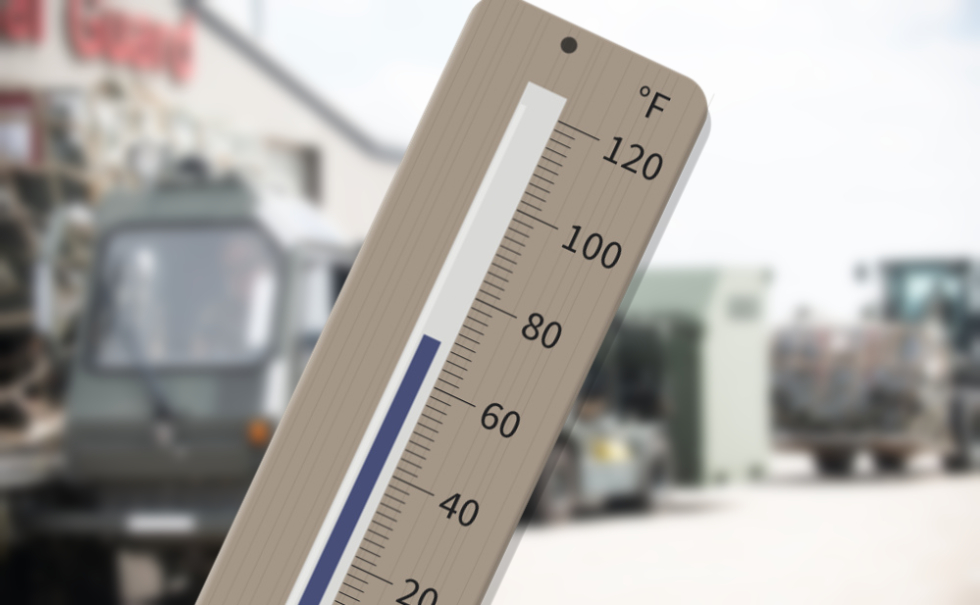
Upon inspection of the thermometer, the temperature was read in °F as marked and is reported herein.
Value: 69 °F
